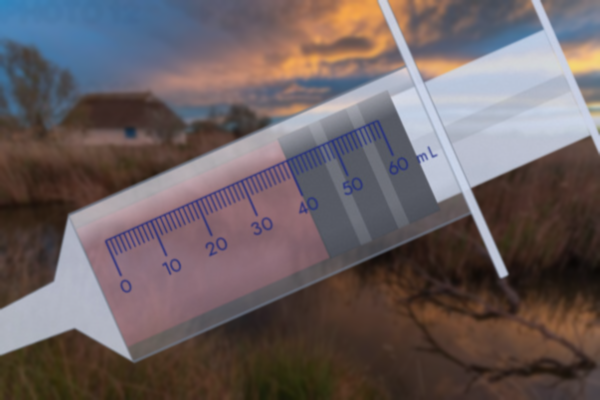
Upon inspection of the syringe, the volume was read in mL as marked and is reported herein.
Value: 40 mL
